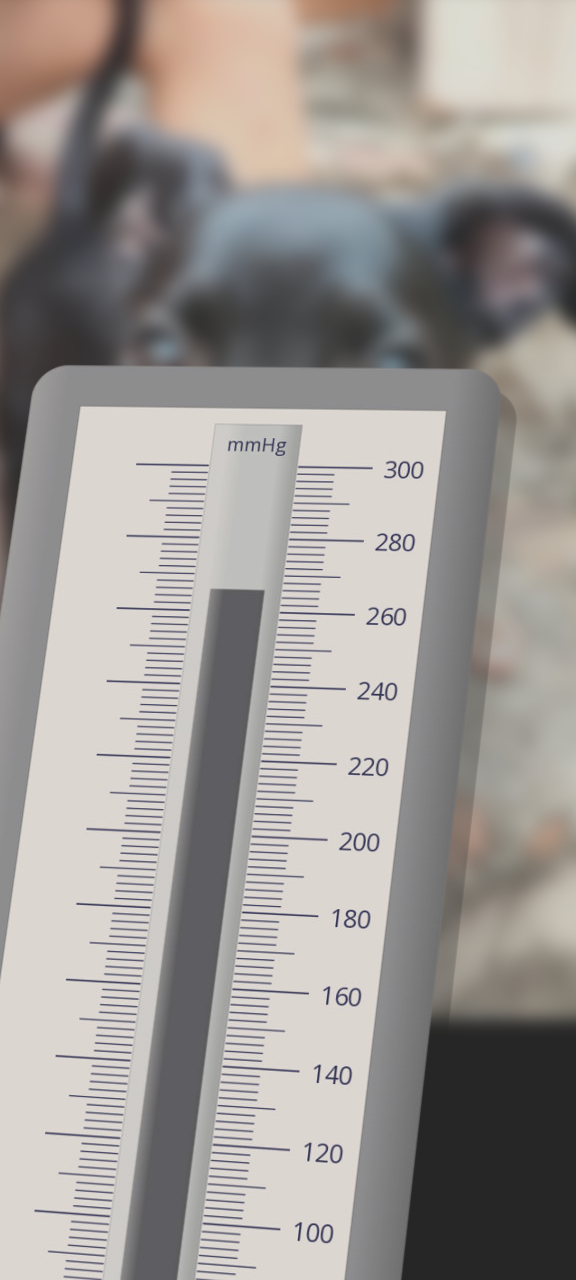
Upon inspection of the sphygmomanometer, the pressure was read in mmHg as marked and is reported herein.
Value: 266 mmHg
